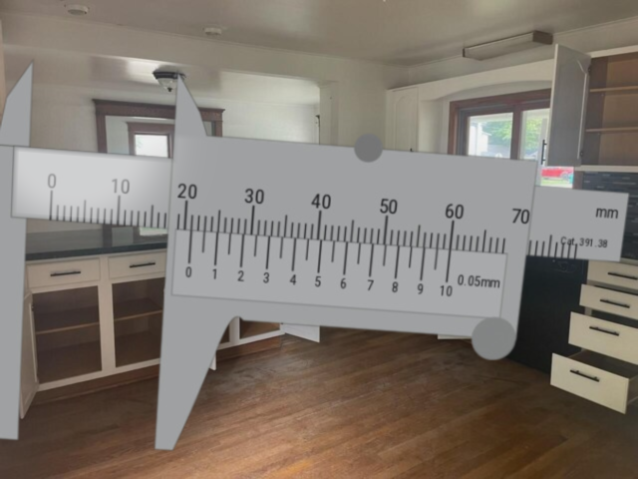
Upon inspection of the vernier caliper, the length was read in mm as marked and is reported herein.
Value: 21.0 mm
